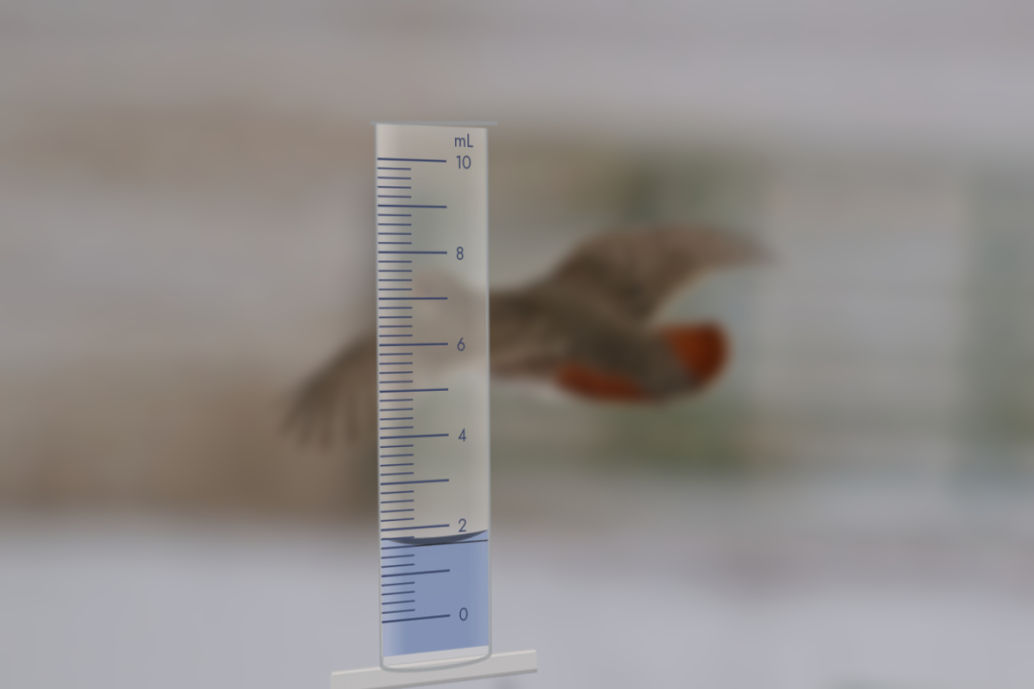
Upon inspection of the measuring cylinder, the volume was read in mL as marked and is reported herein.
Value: 1.6 mL
